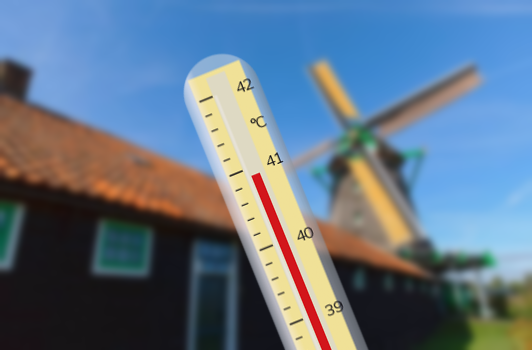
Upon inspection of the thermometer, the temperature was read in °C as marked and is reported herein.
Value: 40.9 °C
